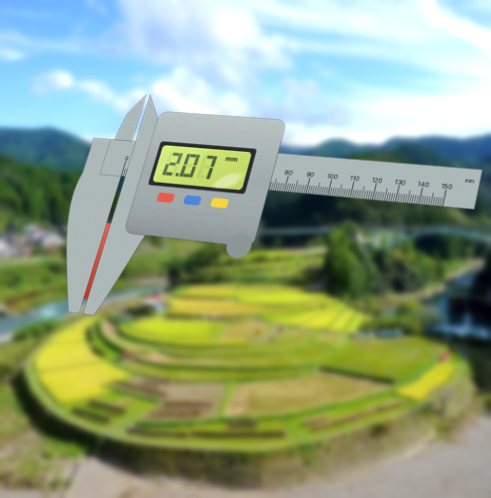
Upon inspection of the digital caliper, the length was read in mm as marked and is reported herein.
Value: 2.07 mm
